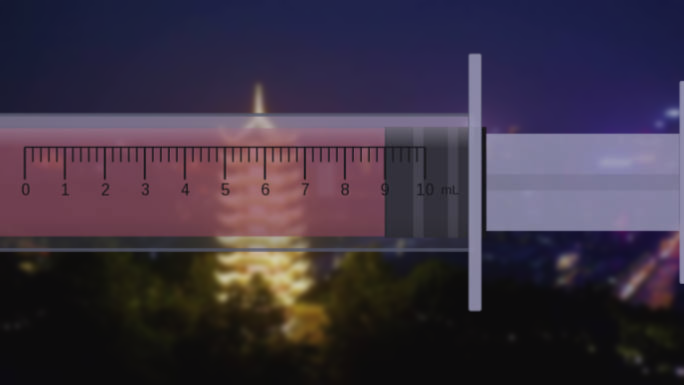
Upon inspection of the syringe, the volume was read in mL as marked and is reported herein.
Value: 9 mL
